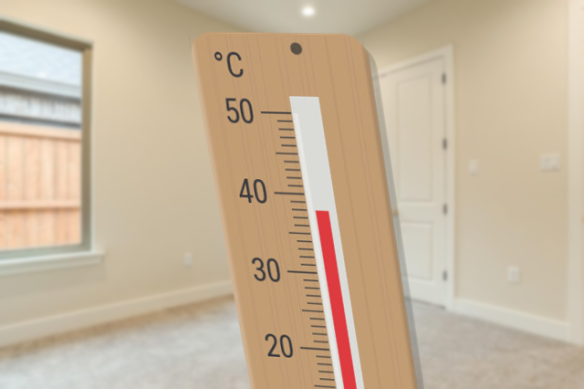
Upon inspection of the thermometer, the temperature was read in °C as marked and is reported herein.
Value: 38 °C
